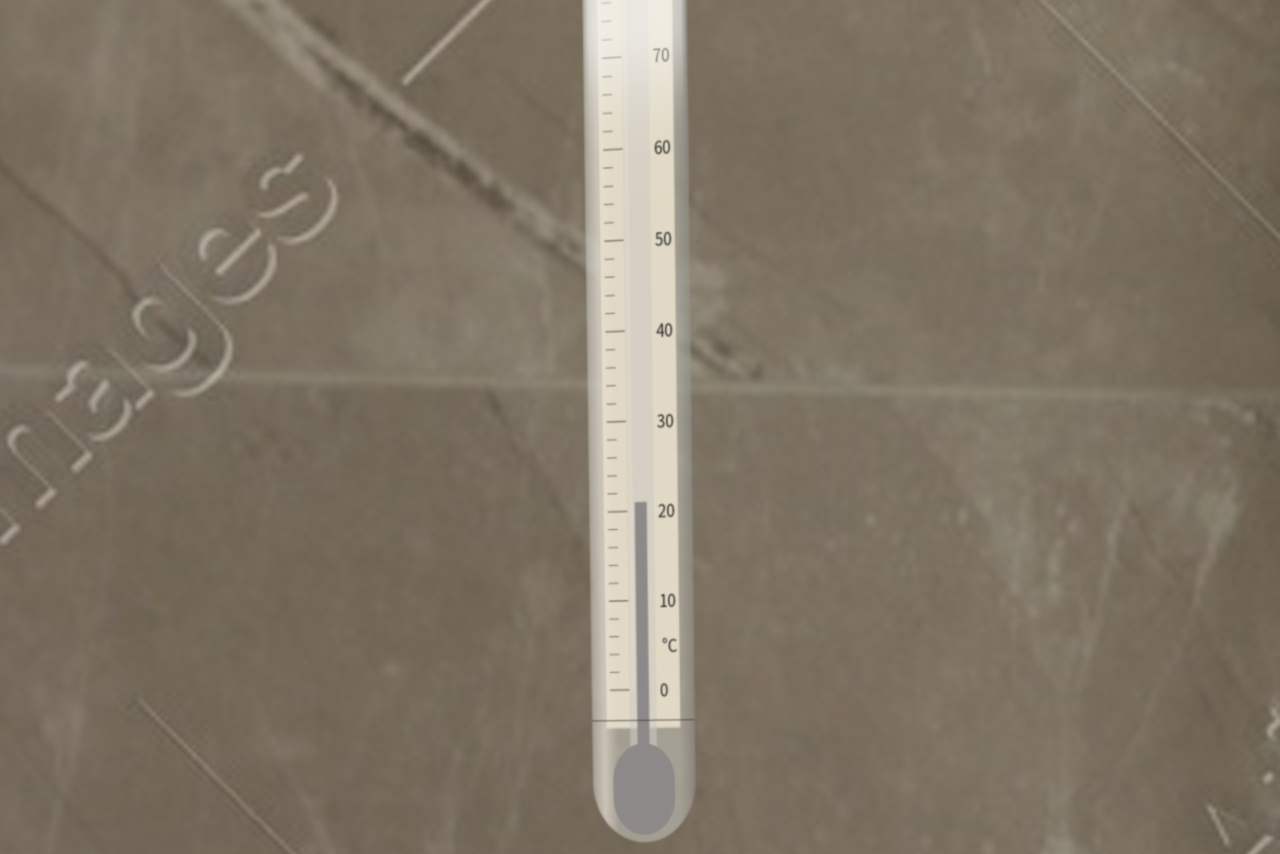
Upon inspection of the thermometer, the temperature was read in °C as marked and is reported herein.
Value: 21 °C
